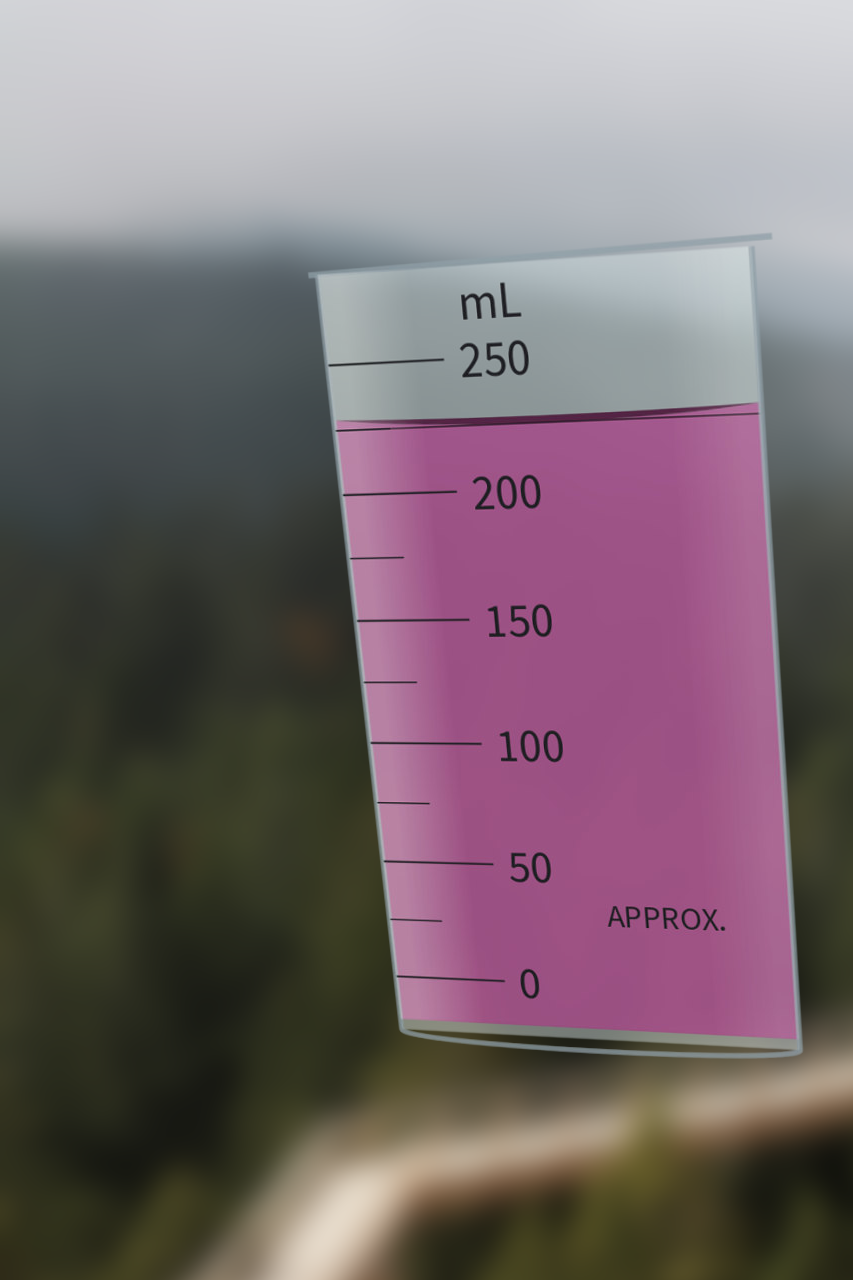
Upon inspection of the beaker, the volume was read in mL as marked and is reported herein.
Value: 225 mL
